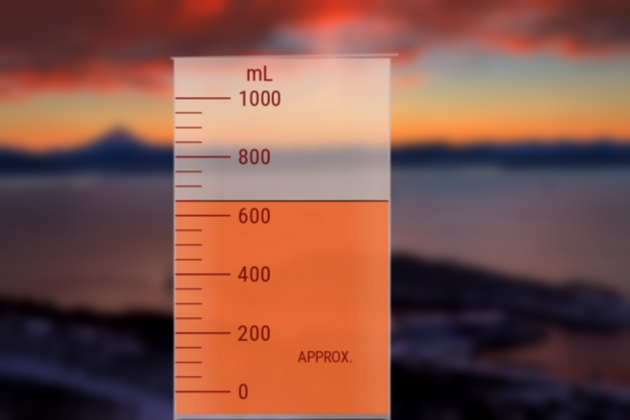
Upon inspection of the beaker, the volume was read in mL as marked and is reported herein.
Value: 650 mL
